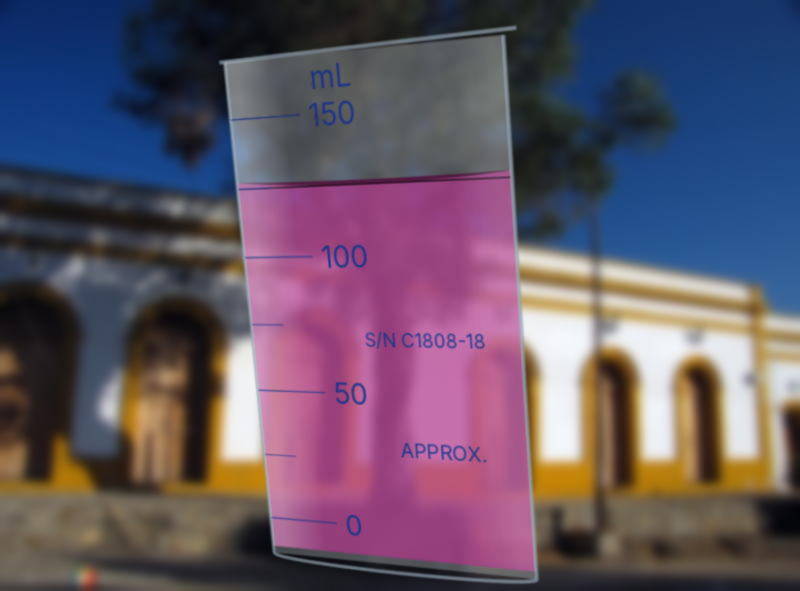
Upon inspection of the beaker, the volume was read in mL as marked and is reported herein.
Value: 125 mL
